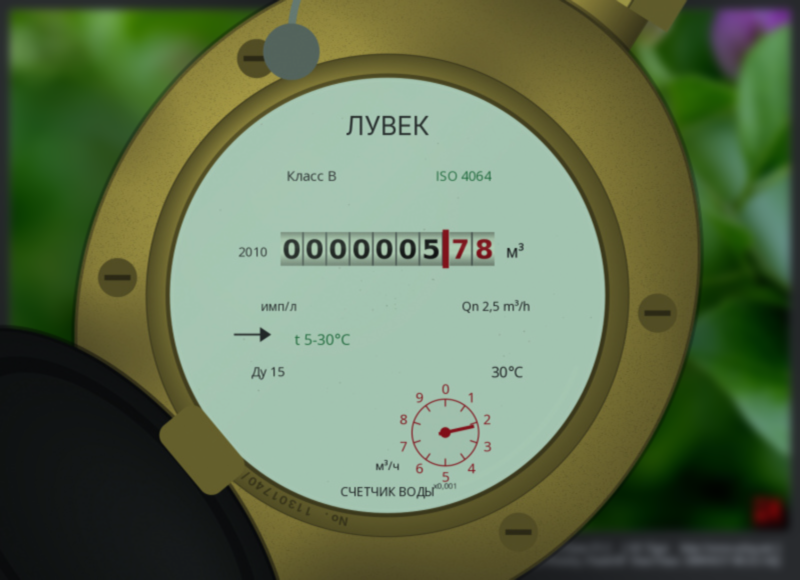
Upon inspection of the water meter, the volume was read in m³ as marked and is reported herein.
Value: 5.782 m³
